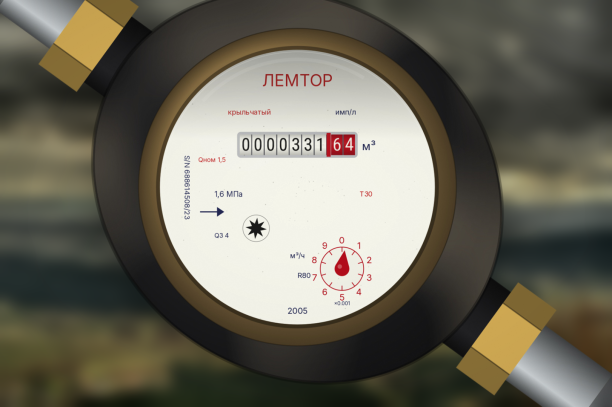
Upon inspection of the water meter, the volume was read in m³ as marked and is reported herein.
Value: 331.640 m³
